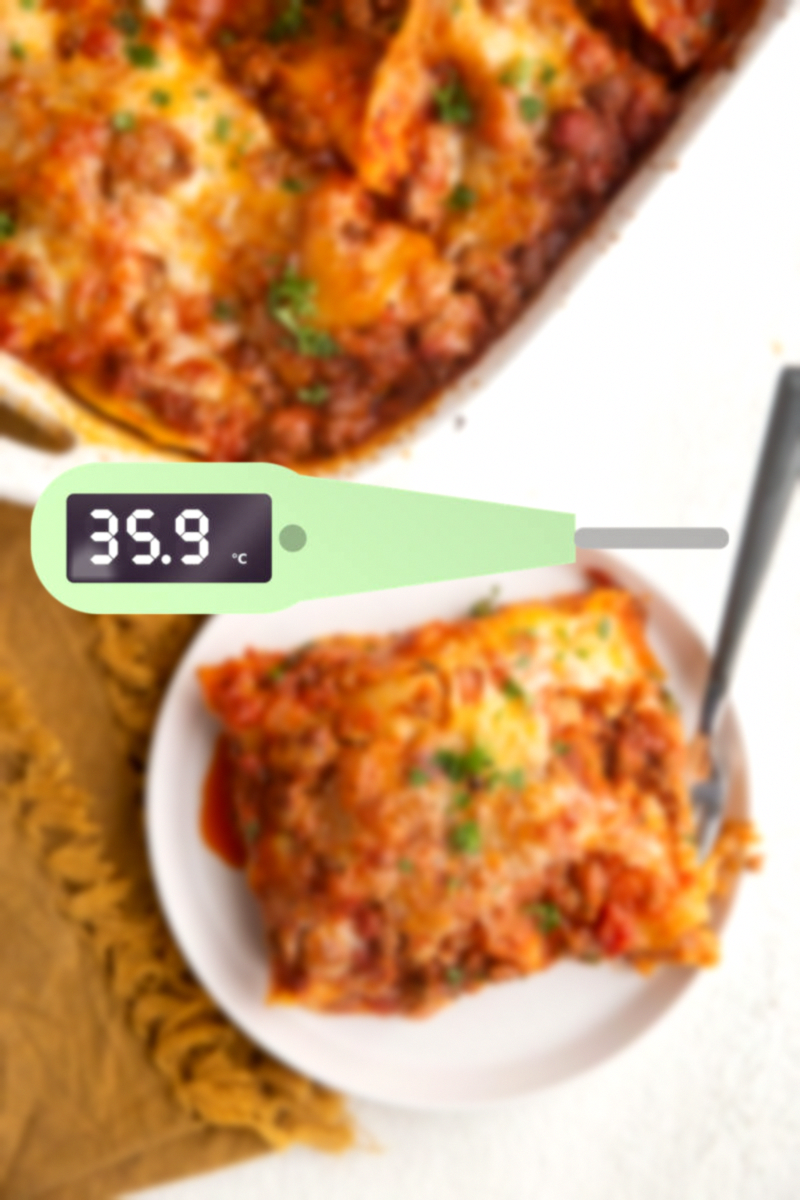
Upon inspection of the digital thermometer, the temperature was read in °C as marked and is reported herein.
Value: 35.9 °C
